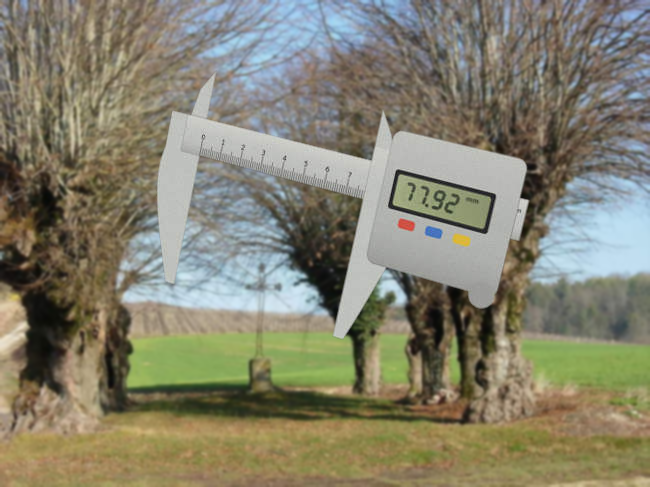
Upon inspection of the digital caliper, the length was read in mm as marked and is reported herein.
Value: 77.92 mm
